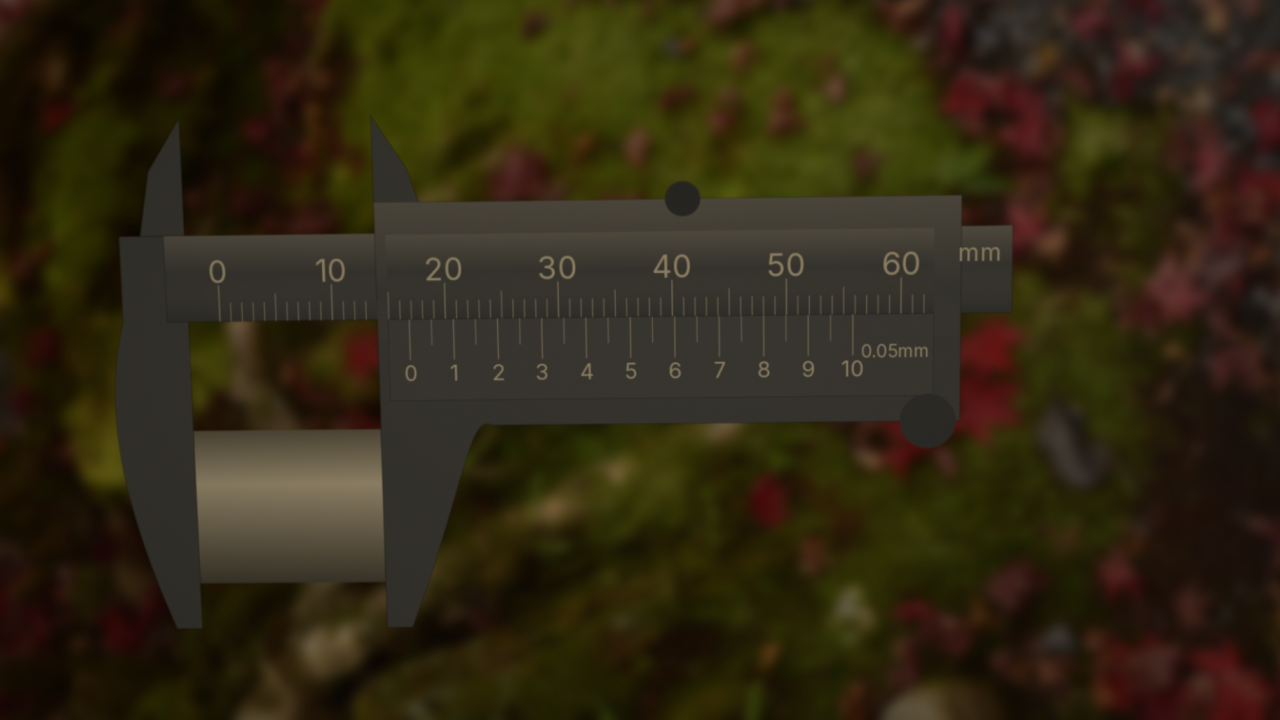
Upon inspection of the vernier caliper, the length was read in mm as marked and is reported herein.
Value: 16.8 mm
